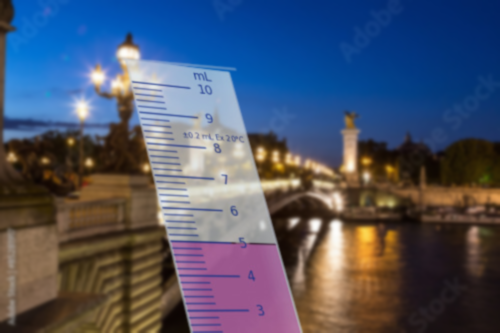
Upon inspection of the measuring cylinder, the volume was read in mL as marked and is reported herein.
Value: 5 mL
